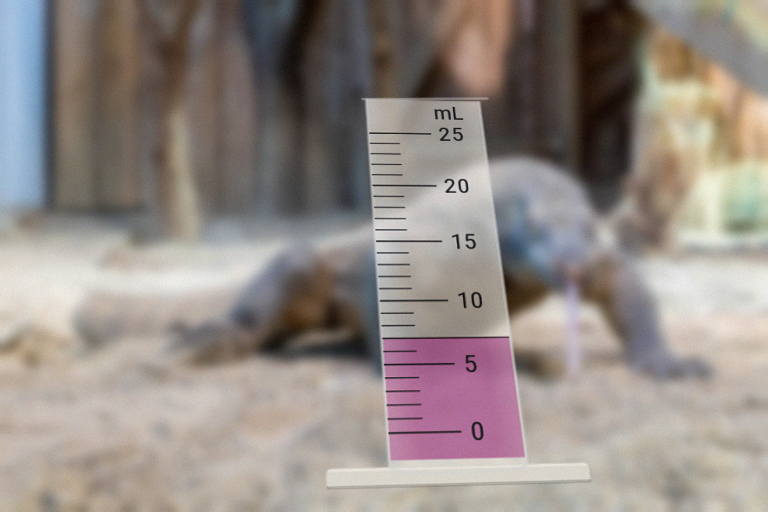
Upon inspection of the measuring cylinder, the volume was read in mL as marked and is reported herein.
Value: 7 mL
